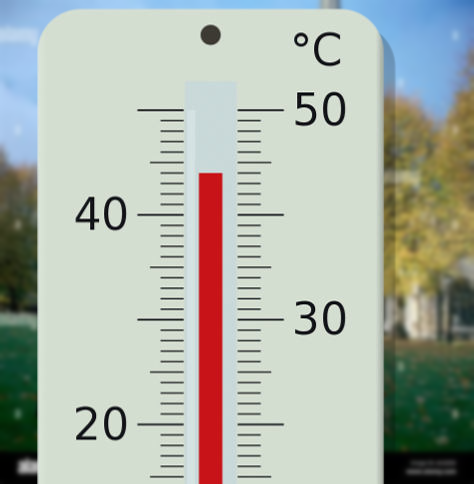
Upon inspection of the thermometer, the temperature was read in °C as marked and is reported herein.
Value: 44 °C
